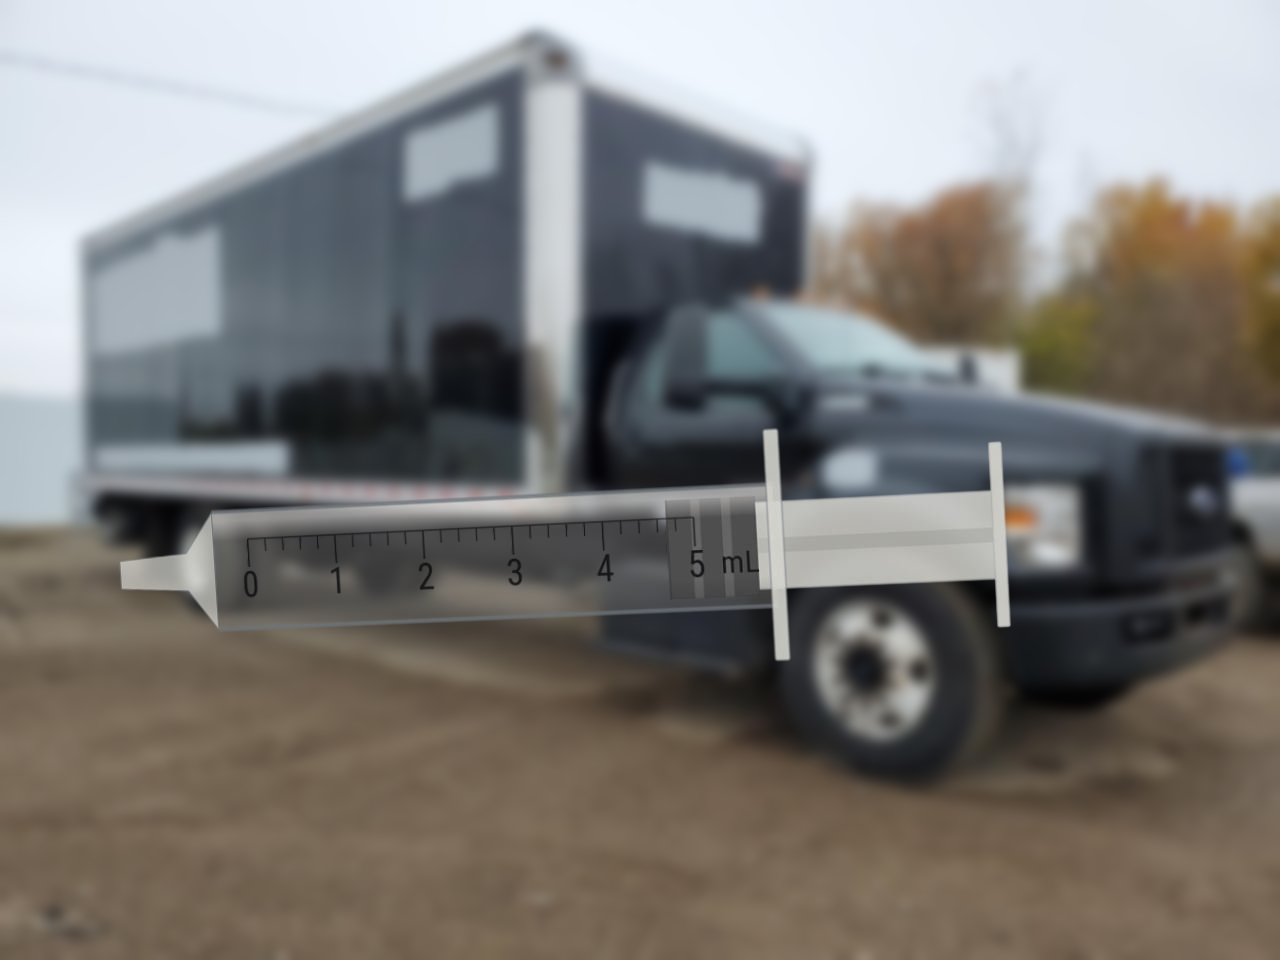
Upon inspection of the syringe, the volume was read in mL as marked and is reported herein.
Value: 4.7 mL
